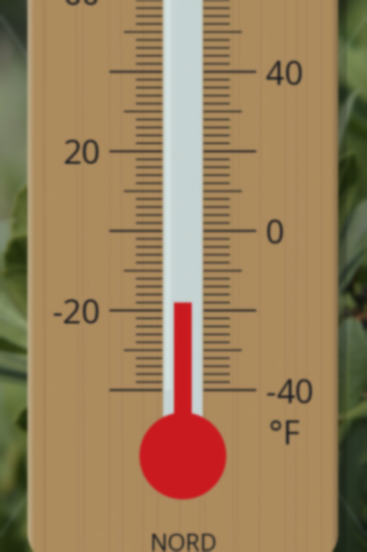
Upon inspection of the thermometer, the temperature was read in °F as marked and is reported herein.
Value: -18 °F
